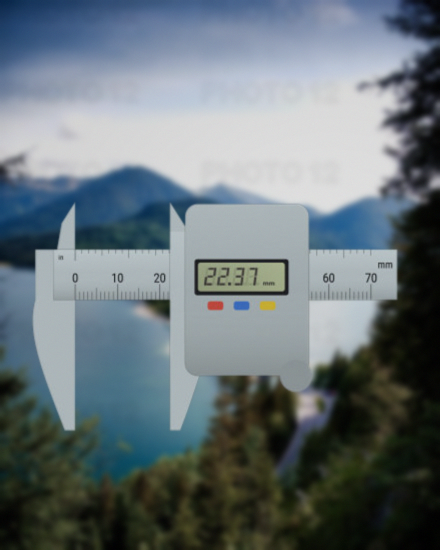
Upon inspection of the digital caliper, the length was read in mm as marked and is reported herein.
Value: 22.37 mm
